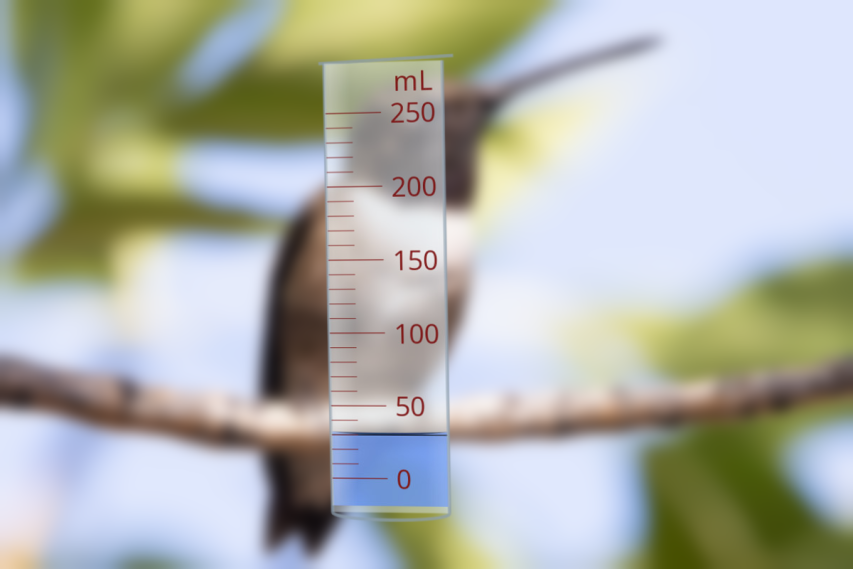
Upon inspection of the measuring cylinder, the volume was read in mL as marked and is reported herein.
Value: 30 mL
